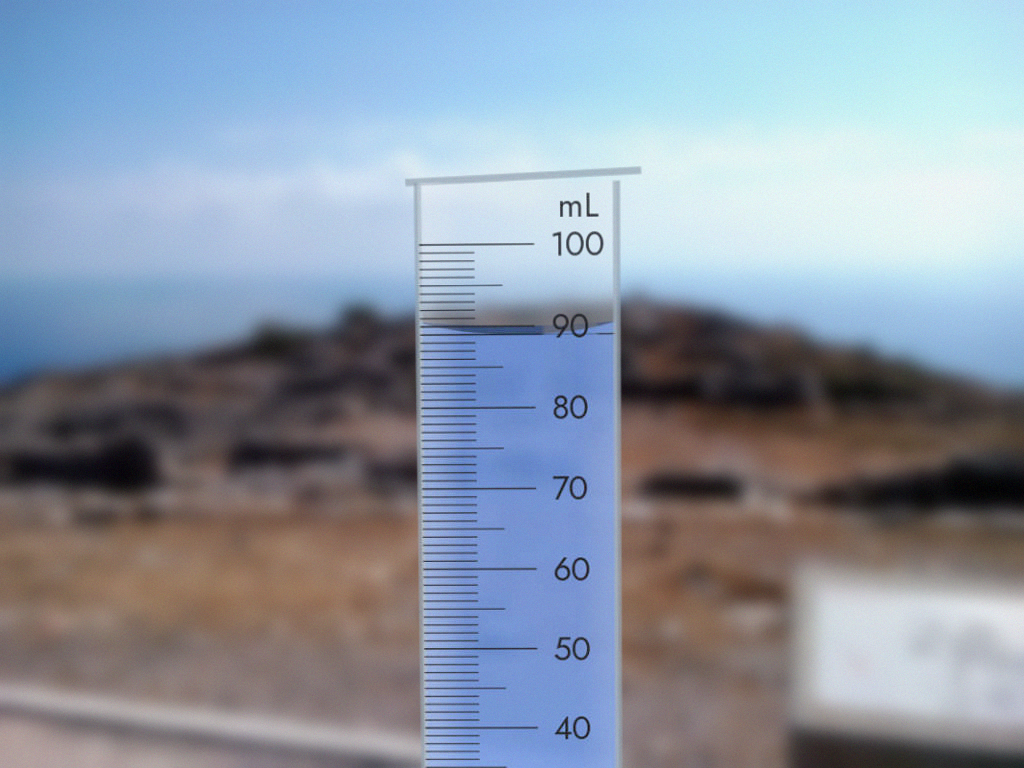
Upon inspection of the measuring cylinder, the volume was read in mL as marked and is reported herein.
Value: 89 mL
